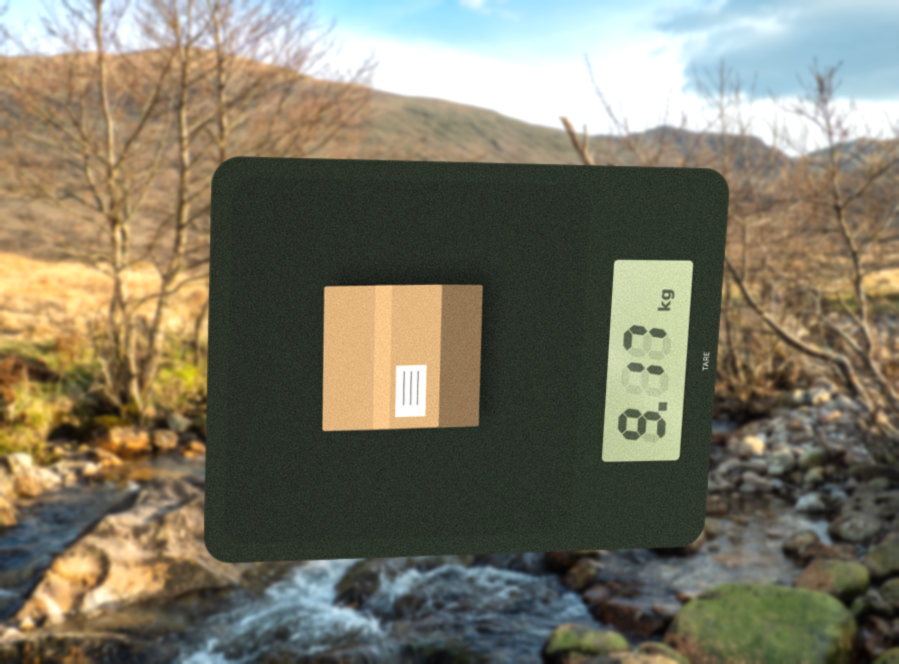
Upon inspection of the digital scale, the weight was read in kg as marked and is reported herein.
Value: 9.17 kg
